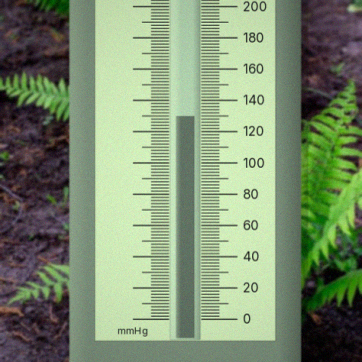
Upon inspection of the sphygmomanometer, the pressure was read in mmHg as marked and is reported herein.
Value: 130 mmHg
